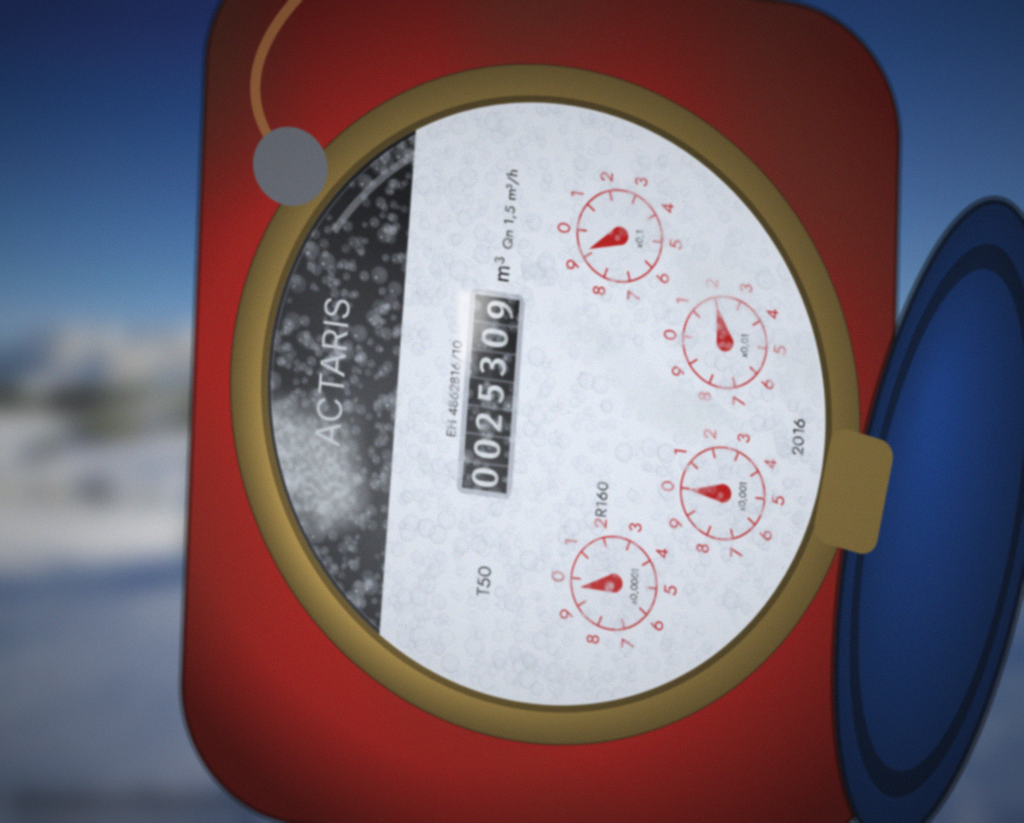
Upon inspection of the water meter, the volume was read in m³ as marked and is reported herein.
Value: 25308.9199 m³
